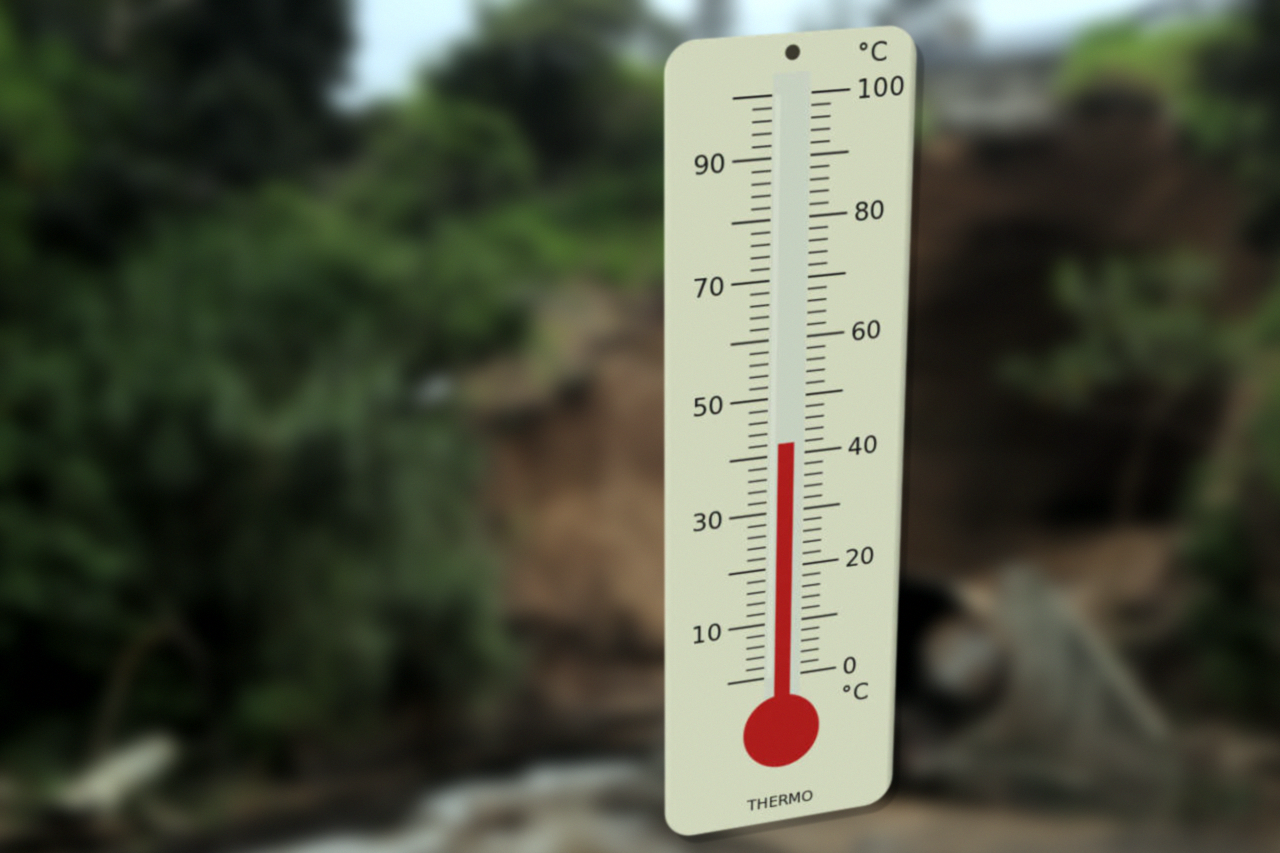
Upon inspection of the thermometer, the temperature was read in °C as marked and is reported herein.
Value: 42 °C
